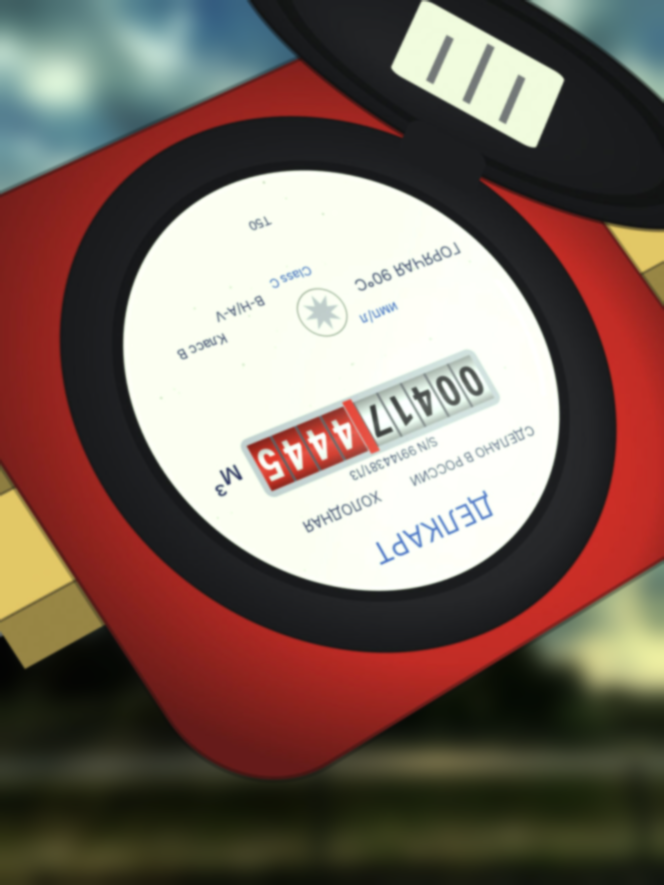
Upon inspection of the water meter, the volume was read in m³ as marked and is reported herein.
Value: 417.4445 m³
